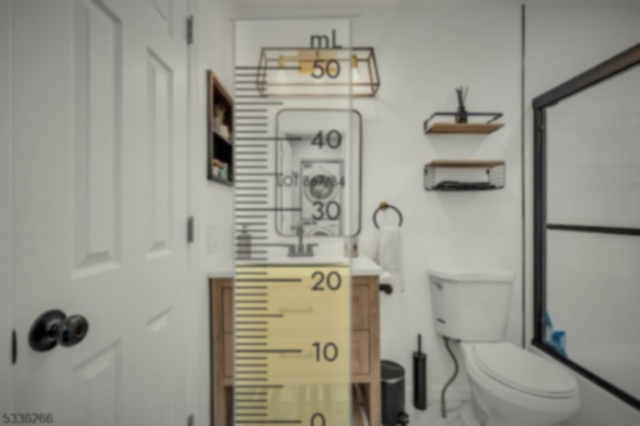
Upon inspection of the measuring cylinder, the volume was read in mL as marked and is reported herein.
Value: 22 mL
